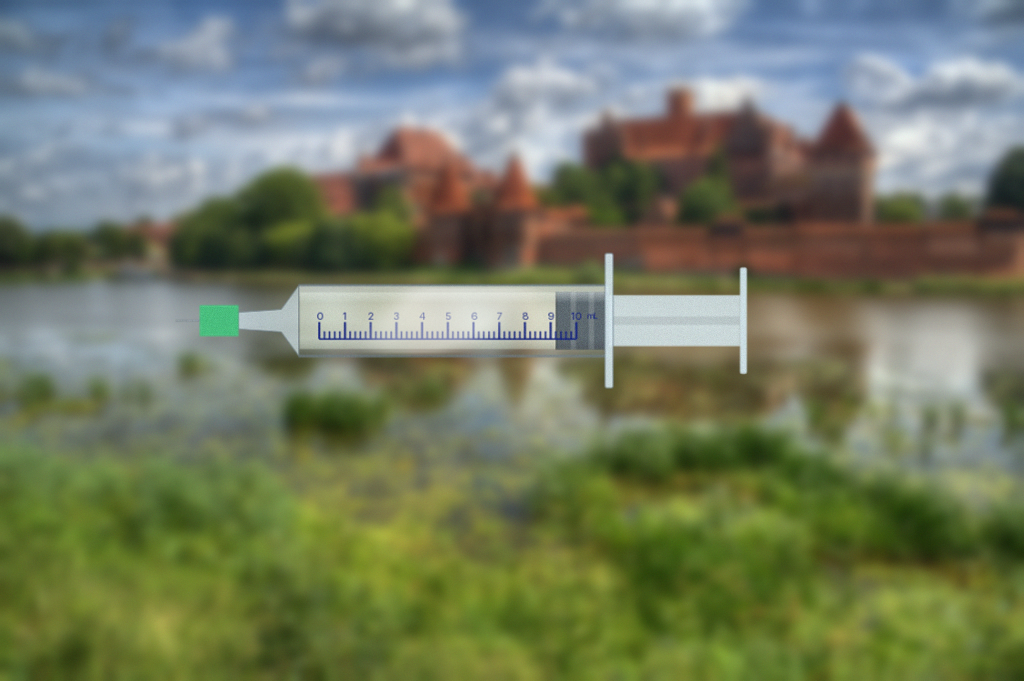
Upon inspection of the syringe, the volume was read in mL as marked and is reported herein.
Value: 9.2 mL
